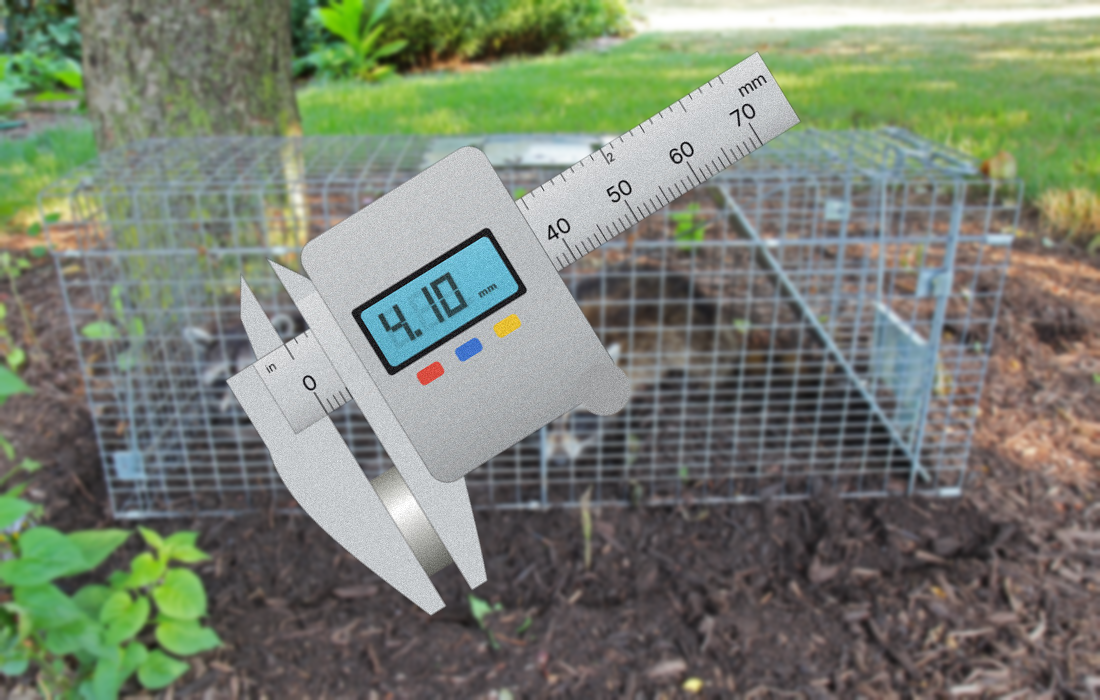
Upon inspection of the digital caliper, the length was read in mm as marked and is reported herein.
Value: 4.10 mm
